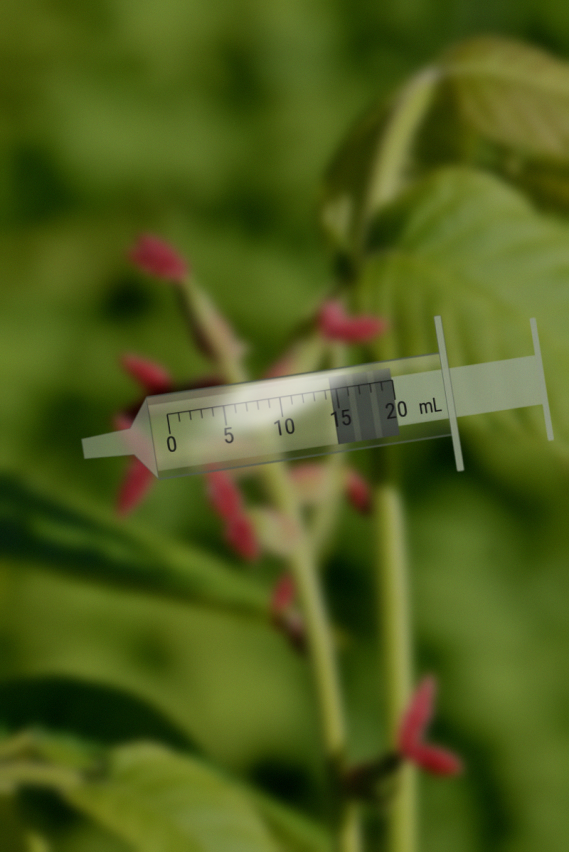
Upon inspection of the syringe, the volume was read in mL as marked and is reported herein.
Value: 14.5 mL
